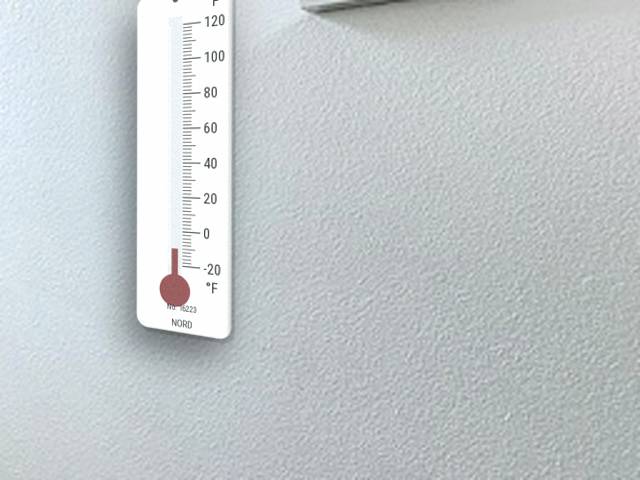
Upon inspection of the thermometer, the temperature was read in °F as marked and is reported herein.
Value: -10 °F
